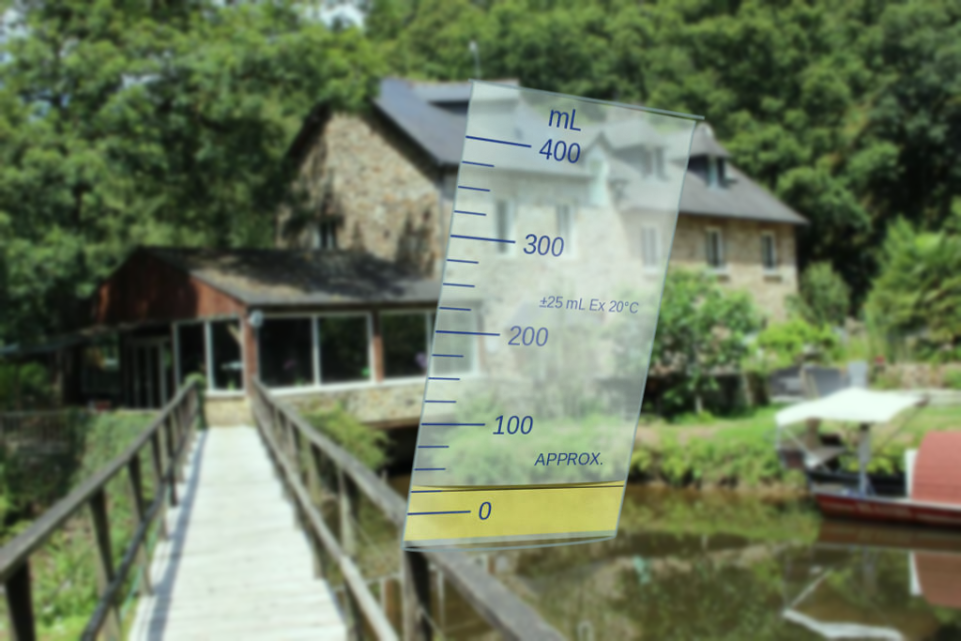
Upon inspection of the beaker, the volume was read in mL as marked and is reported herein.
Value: 25 mL
